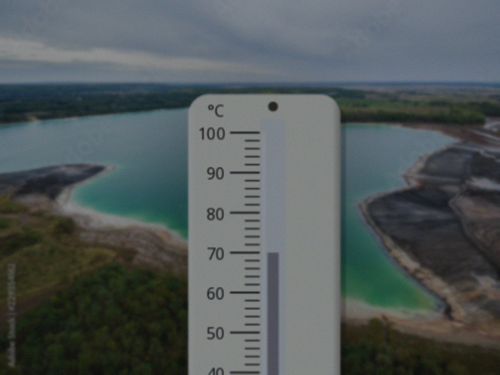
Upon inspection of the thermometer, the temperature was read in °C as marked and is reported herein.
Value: 70 °C
